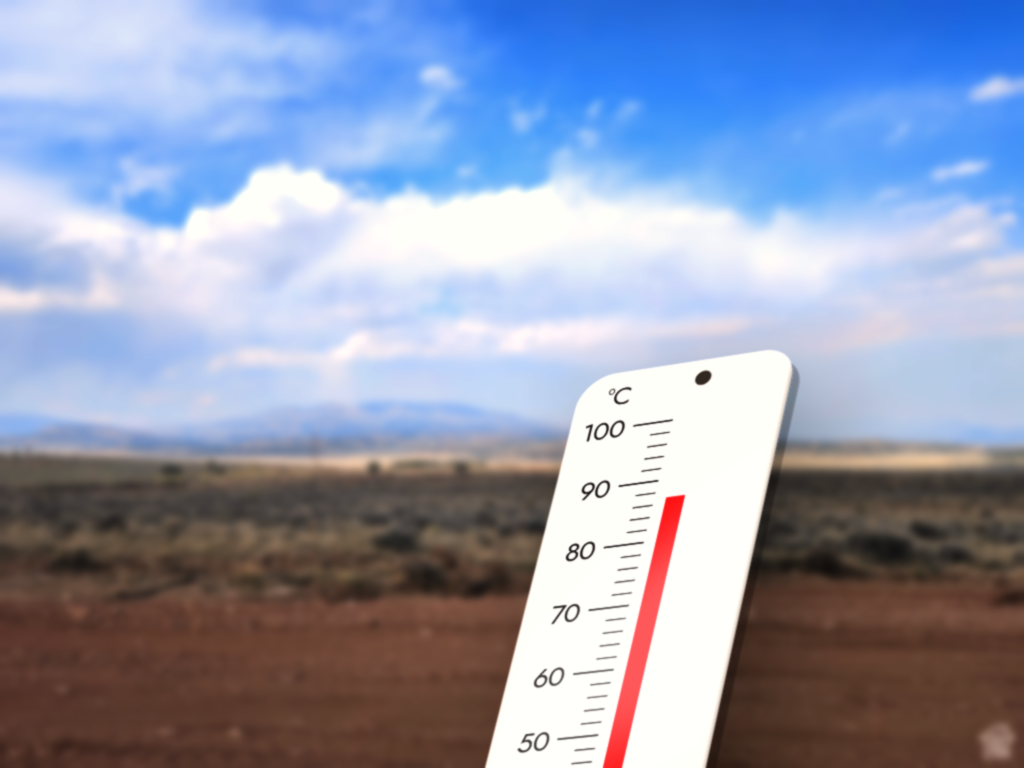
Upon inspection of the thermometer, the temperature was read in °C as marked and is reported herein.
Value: 87 °C
